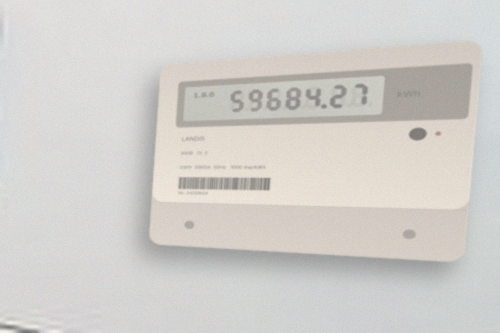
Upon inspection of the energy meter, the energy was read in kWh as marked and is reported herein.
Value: 59684.27 kWh
